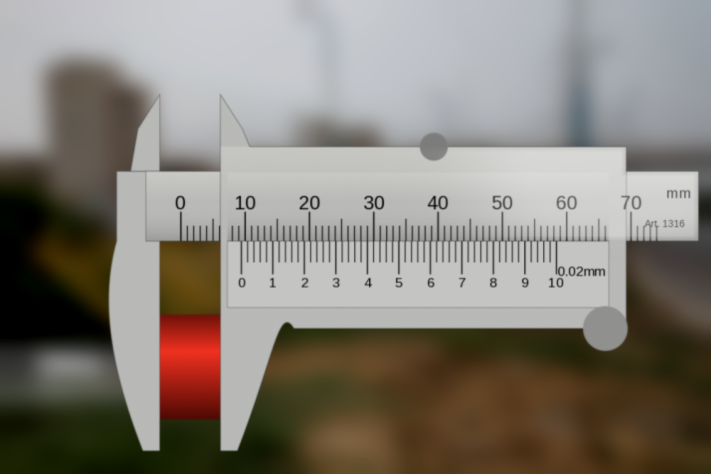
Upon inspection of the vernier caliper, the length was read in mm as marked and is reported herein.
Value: 9.4 mm
